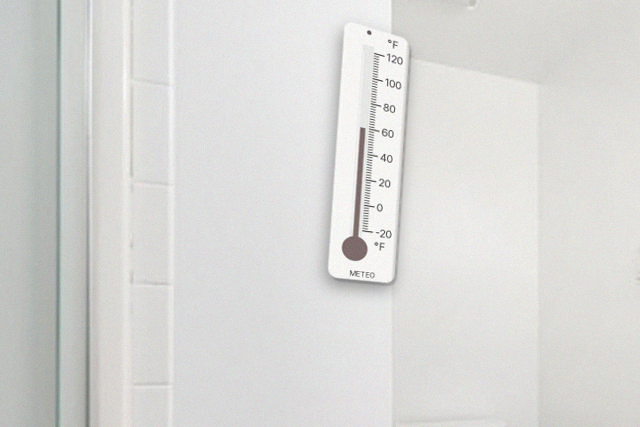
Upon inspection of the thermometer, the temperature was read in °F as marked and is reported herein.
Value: 60 °F
